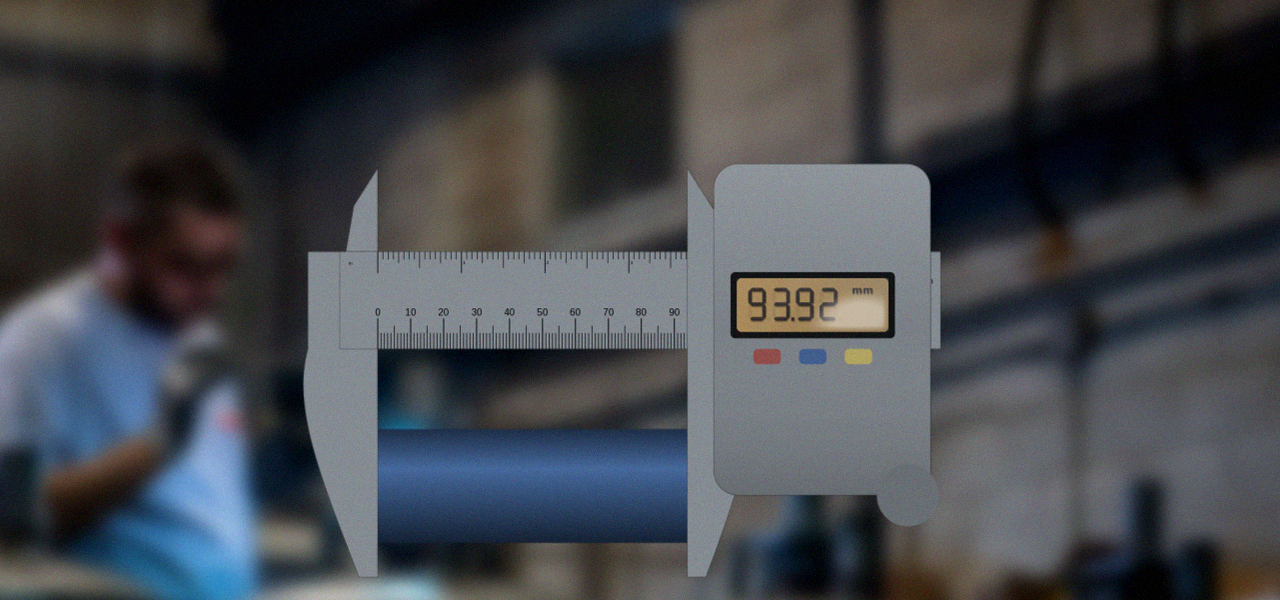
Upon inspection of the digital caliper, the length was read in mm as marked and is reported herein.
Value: 93.92 mm
